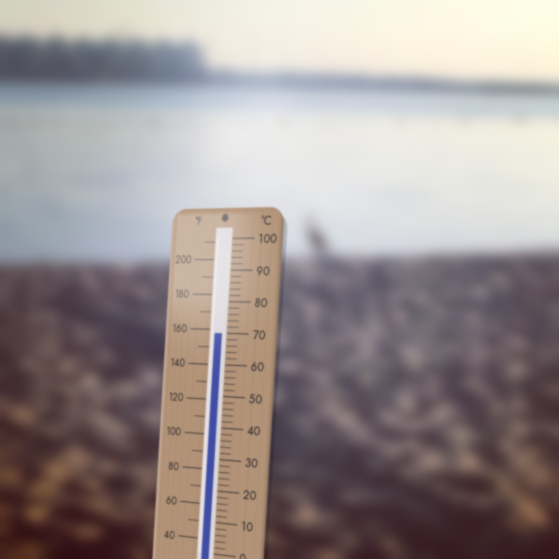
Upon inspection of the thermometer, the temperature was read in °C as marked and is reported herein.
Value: 70 °C
